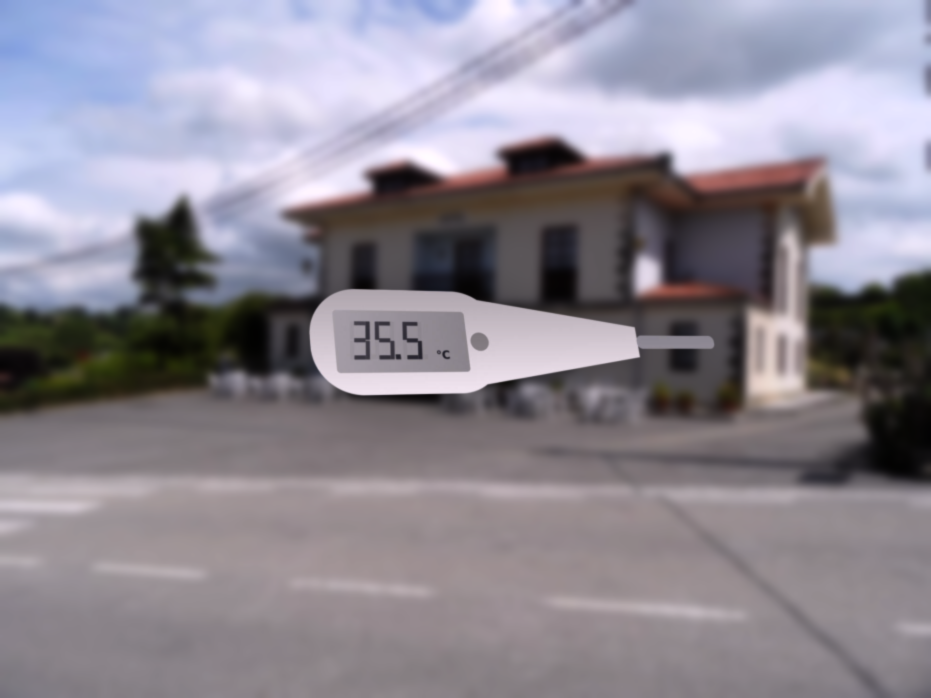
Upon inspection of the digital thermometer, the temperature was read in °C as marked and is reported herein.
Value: 35.5 °C
